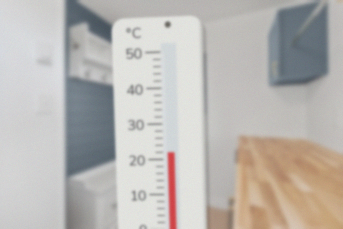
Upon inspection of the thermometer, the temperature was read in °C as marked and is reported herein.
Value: 22 °C
